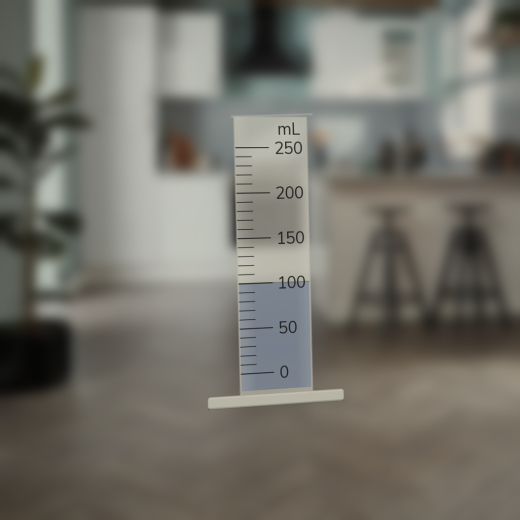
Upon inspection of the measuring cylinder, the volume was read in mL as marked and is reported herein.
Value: 100 mL
